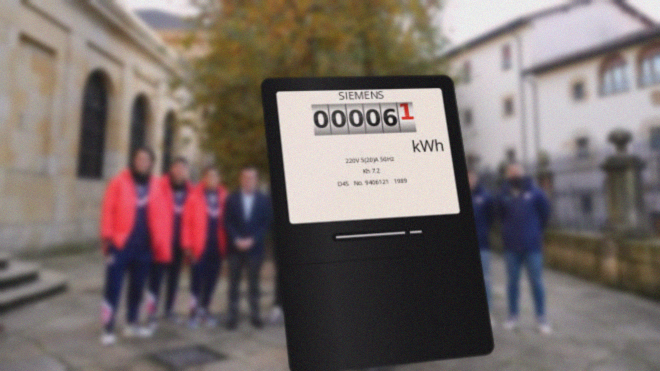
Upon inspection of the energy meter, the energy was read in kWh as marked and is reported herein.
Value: 6.1 kWh
